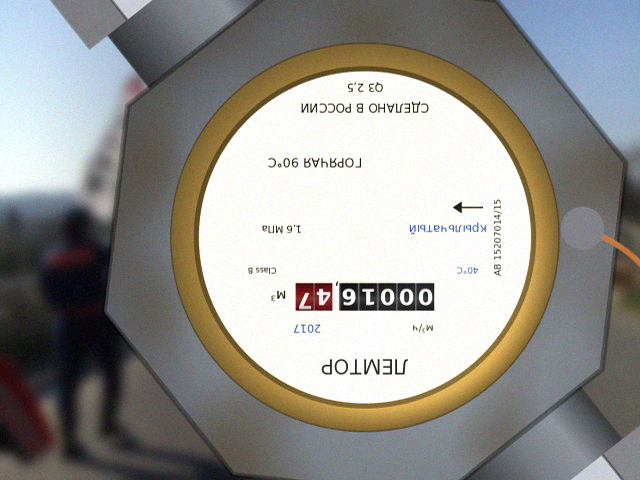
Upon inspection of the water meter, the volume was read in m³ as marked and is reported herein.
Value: 16.47 m³
